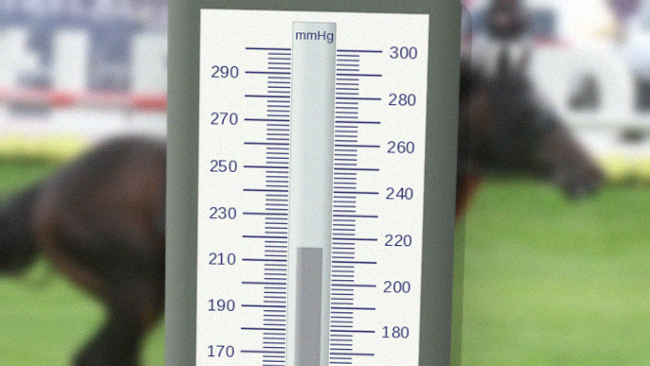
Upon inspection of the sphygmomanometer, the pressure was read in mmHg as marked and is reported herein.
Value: 216 mmHg
